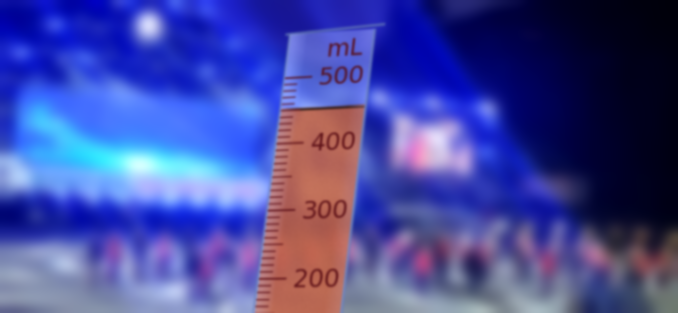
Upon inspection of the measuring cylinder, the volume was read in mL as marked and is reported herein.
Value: 450 mL
